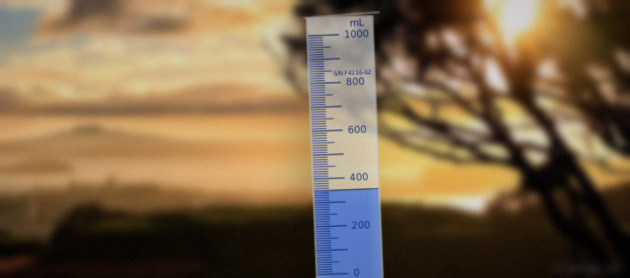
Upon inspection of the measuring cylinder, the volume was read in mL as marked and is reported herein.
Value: 350 mL
